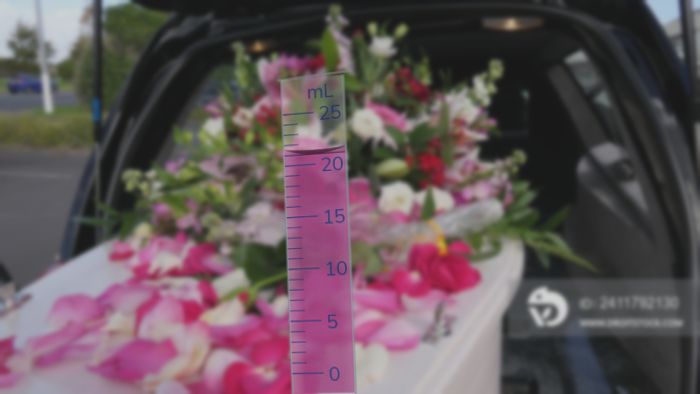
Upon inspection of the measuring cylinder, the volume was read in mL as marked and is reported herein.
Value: 21 mL
